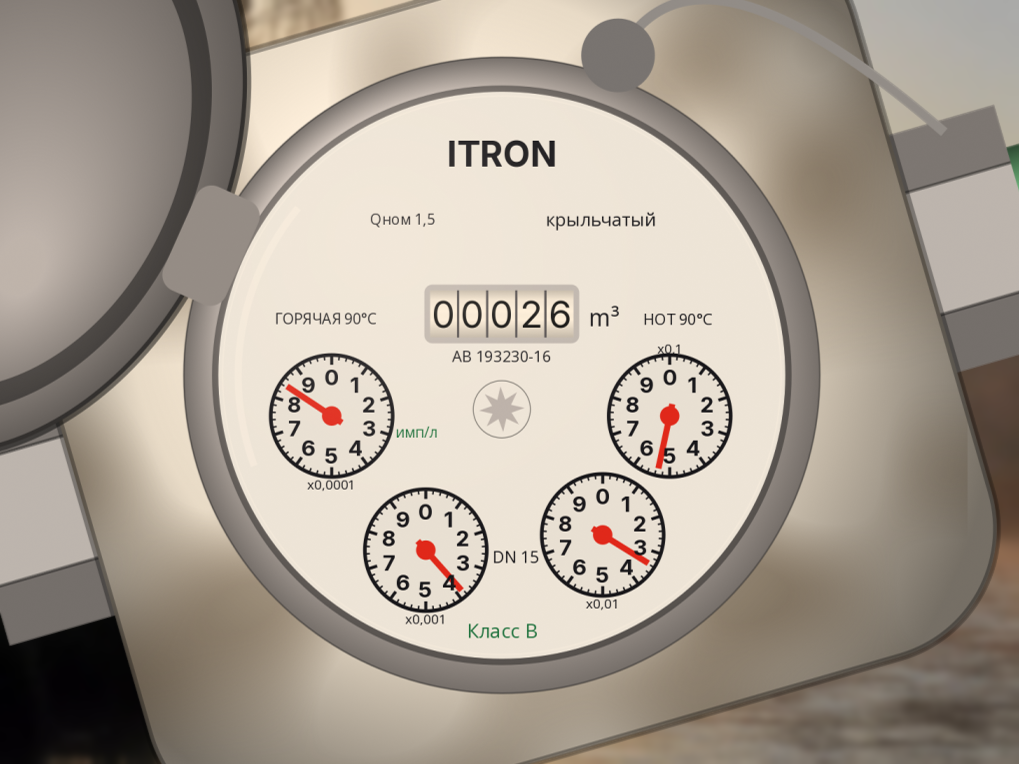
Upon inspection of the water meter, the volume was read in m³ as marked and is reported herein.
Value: 26.5338 m³
